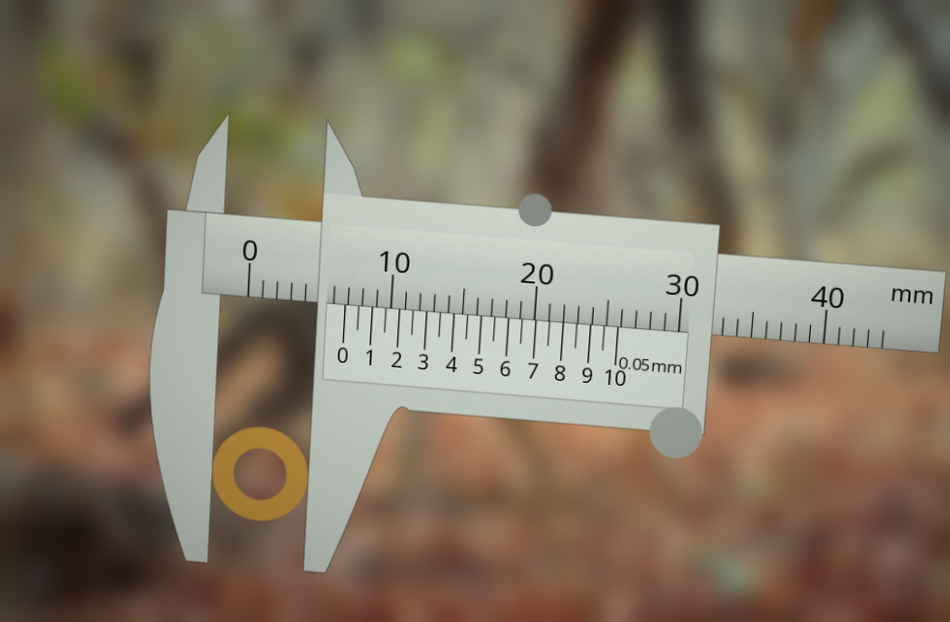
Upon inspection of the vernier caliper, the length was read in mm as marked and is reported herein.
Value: 6.8 mm
